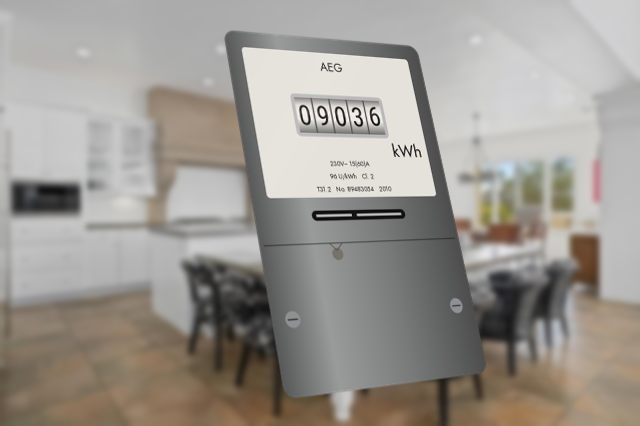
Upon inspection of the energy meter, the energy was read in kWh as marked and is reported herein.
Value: 9036 kWh
